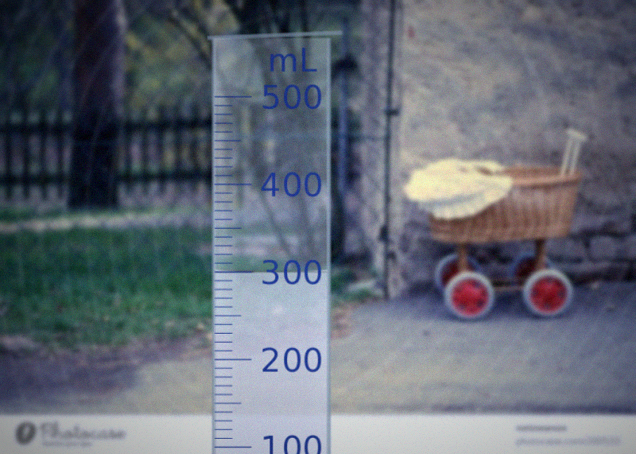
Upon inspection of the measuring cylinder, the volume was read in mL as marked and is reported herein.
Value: 300 mL
